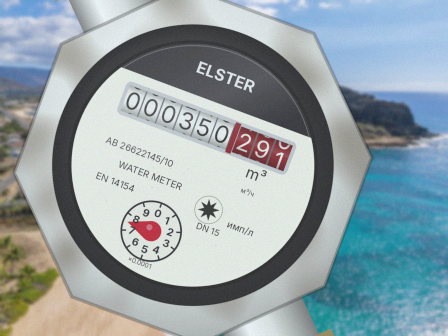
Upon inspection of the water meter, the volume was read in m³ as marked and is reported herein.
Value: 350.2907 m³
